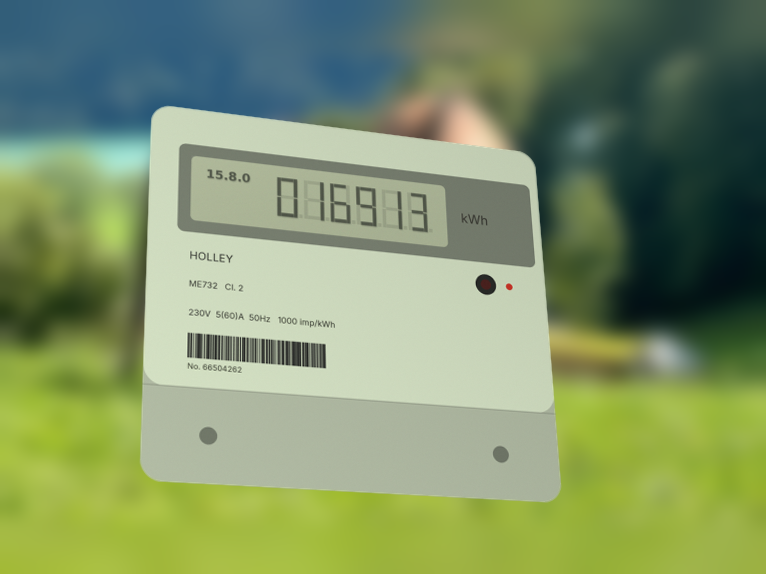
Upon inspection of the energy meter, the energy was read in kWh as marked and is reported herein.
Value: 16913 kWh
